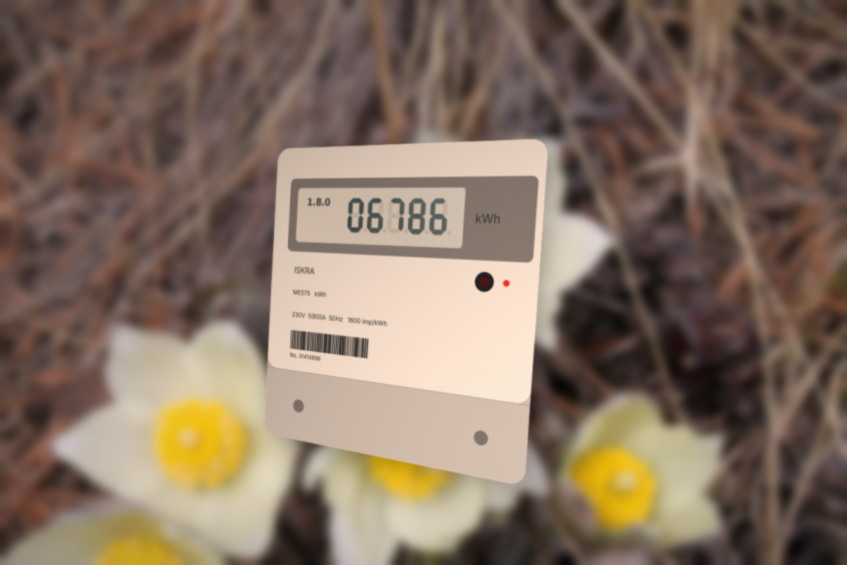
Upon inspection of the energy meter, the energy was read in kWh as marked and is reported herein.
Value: 6786 kWh
